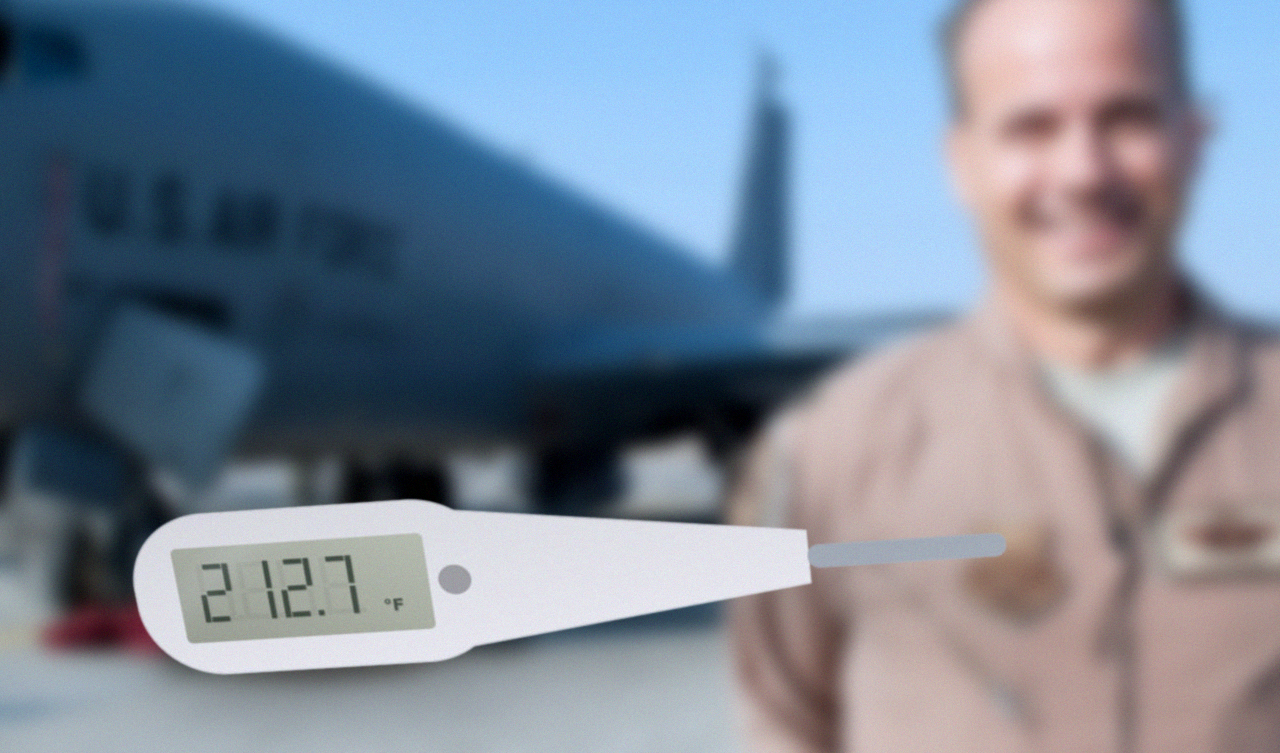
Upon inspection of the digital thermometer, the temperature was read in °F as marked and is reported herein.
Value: 212.7 °F
